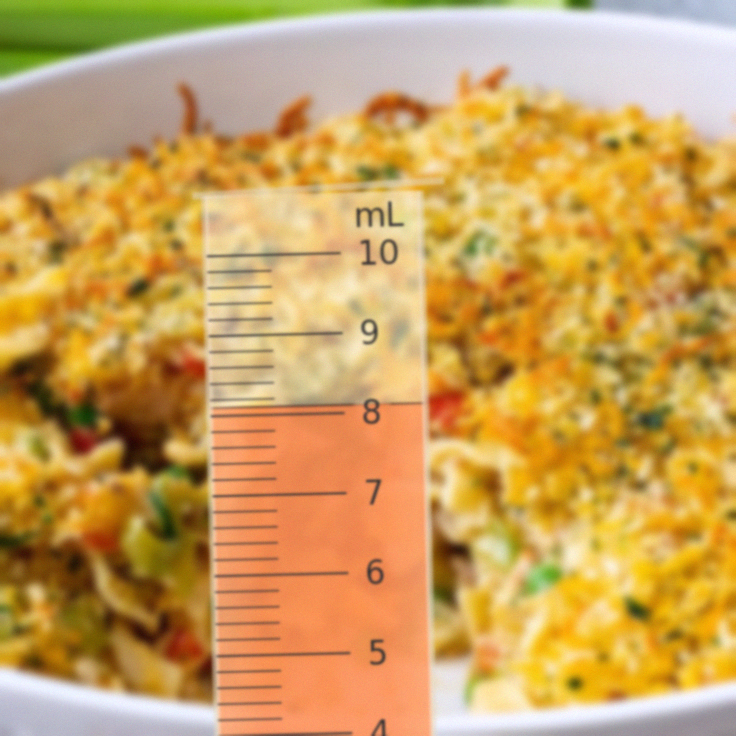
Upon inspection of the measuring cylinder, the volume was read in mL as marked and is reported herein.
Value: 8.1 mL
